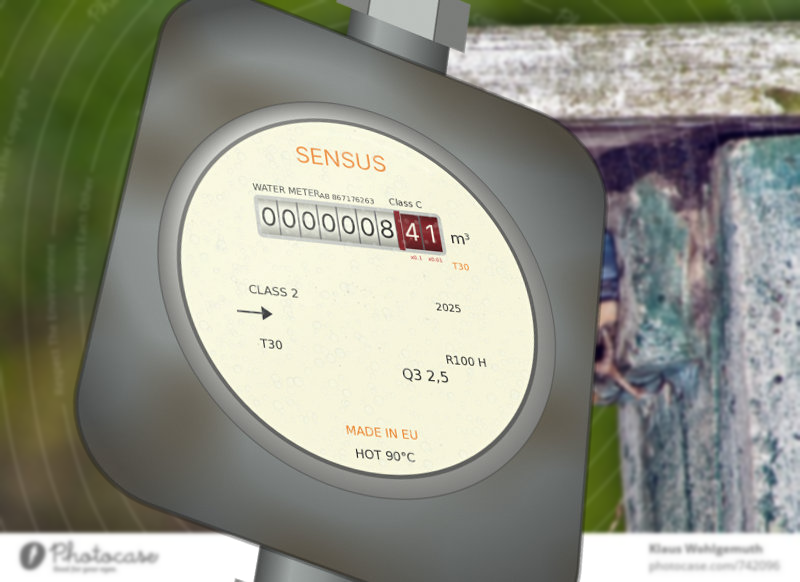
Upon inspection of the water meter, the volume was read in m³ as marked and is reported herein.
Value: 8.41 m³
